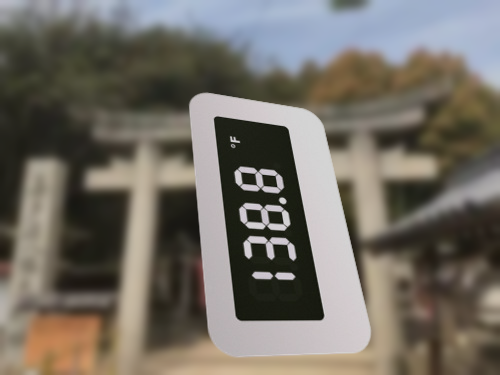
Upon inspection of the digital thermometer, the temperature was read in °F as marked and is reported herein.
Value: 138.8 °F
